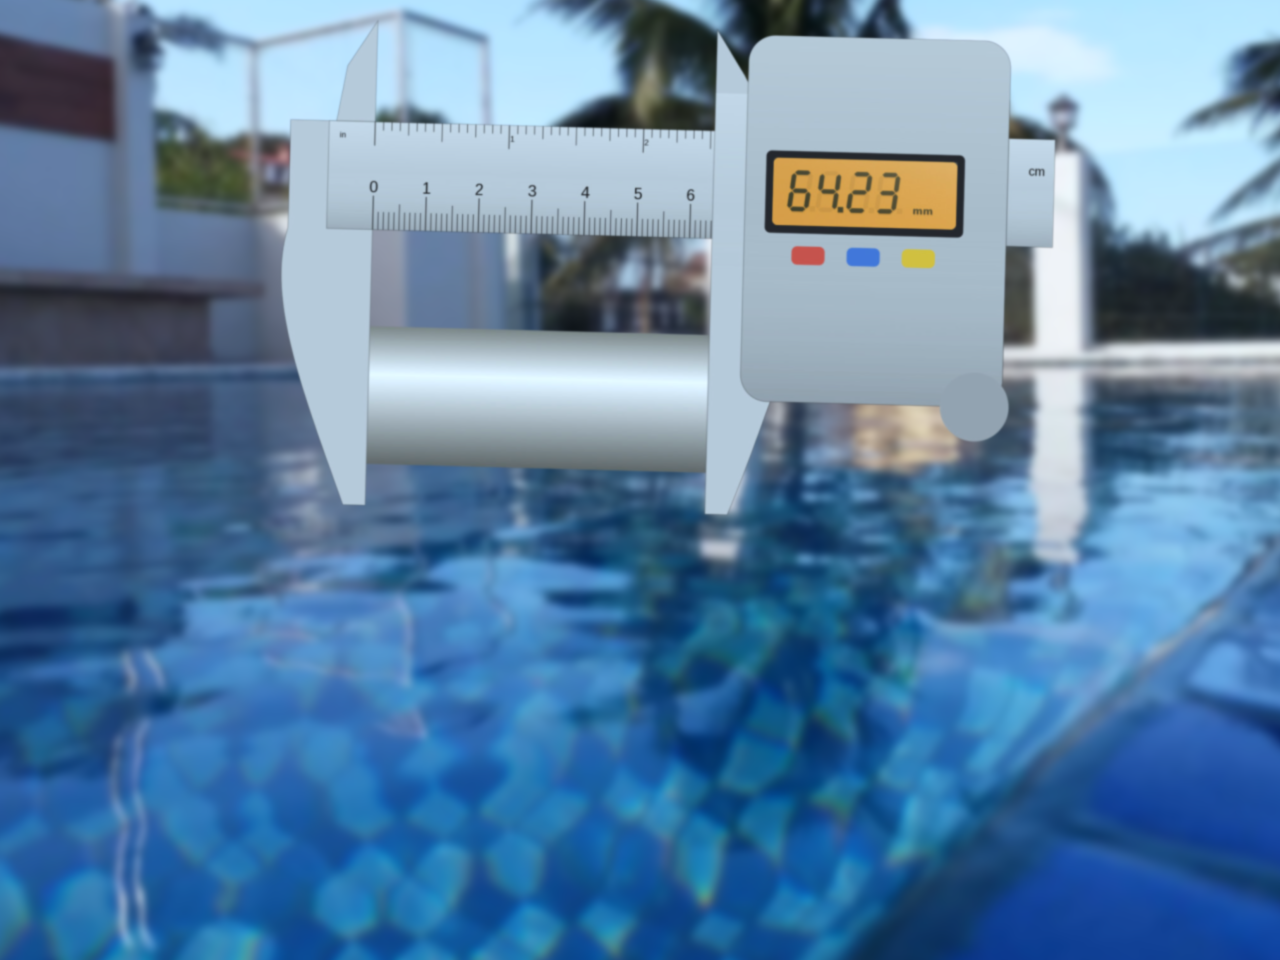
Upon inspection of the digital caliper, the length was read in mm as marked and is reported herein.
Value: 64.23 mm
